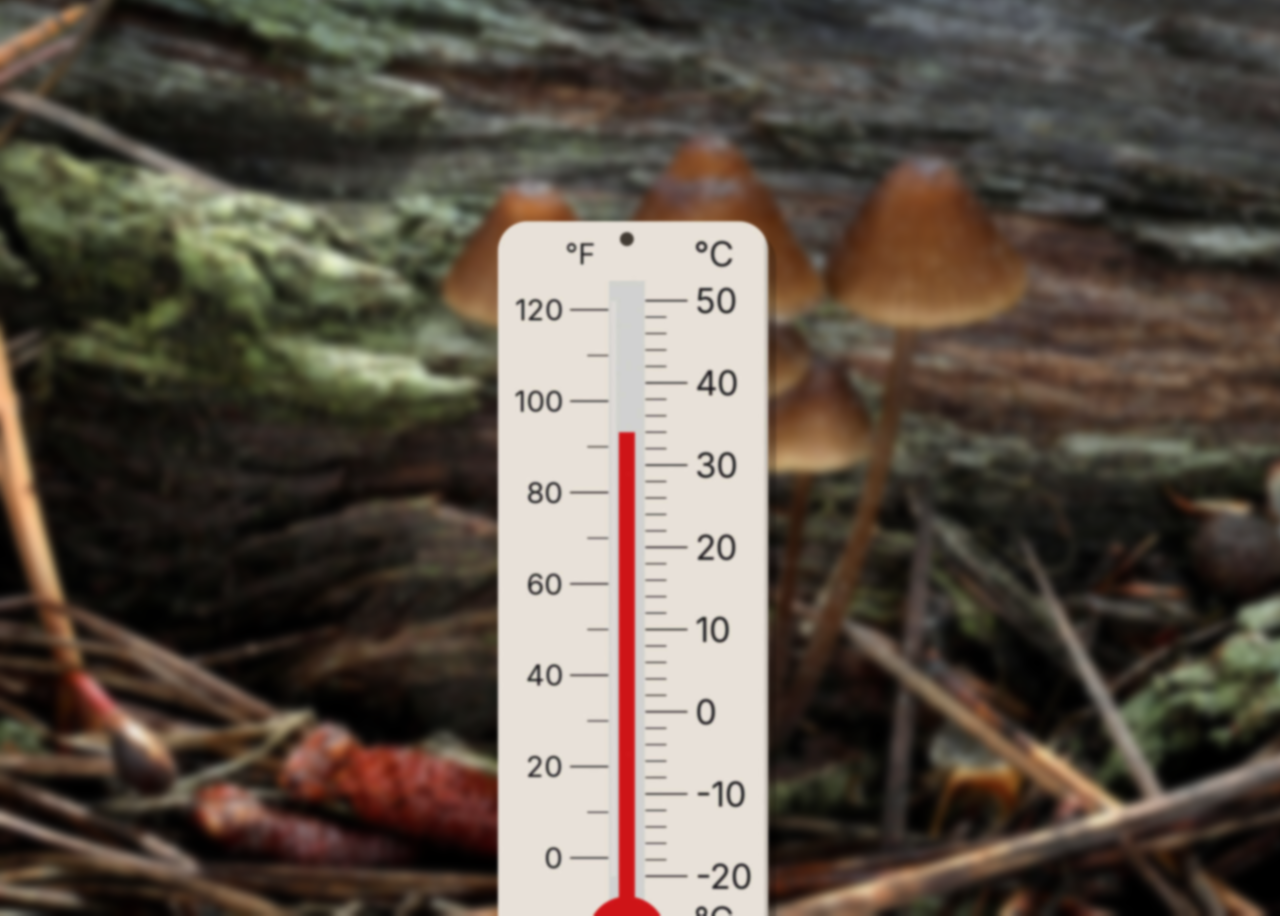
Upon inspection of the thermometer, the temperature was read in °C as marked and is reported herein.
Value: 34 °C
